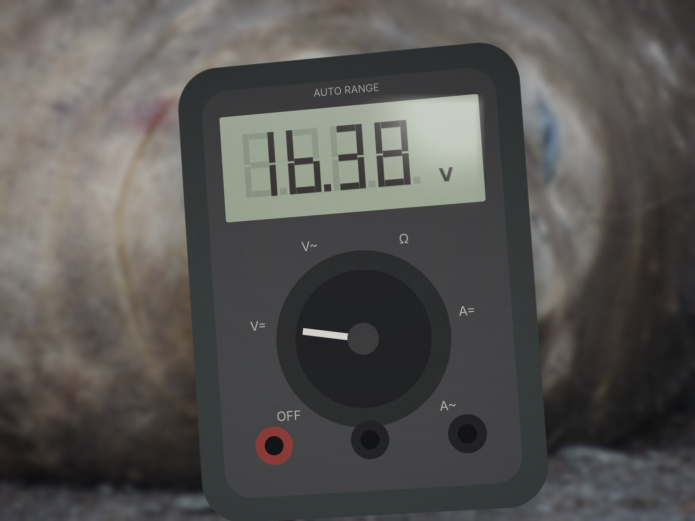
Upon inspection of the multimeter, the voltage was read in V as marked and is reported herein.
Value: 16.38 V
